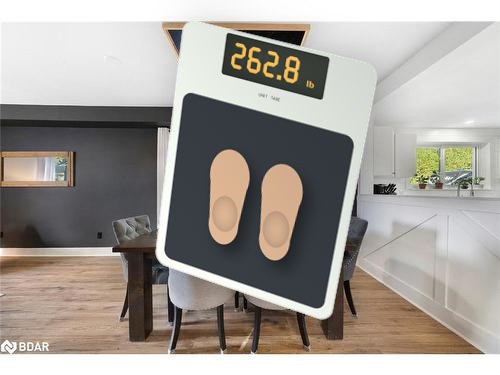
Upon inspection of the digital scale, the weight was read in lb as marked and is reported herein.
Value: 262.8 lb
